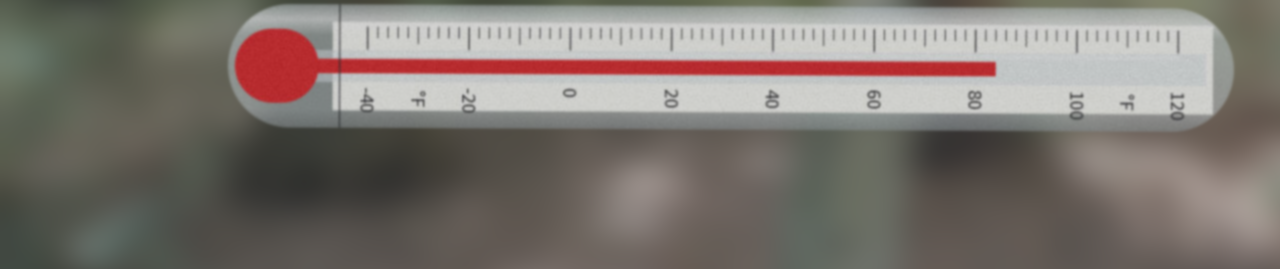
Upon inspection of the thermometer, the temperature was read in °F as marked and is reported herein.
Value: 84 °F
